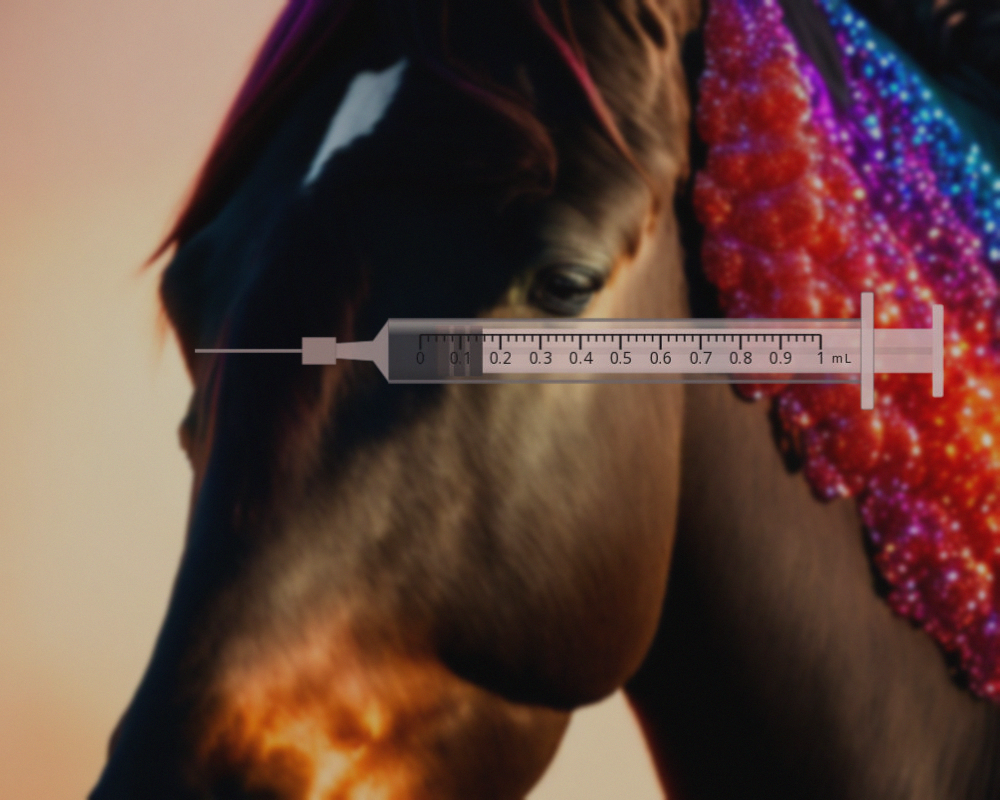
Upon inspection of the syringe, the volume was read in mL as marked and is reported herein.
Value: 0.04 mL
